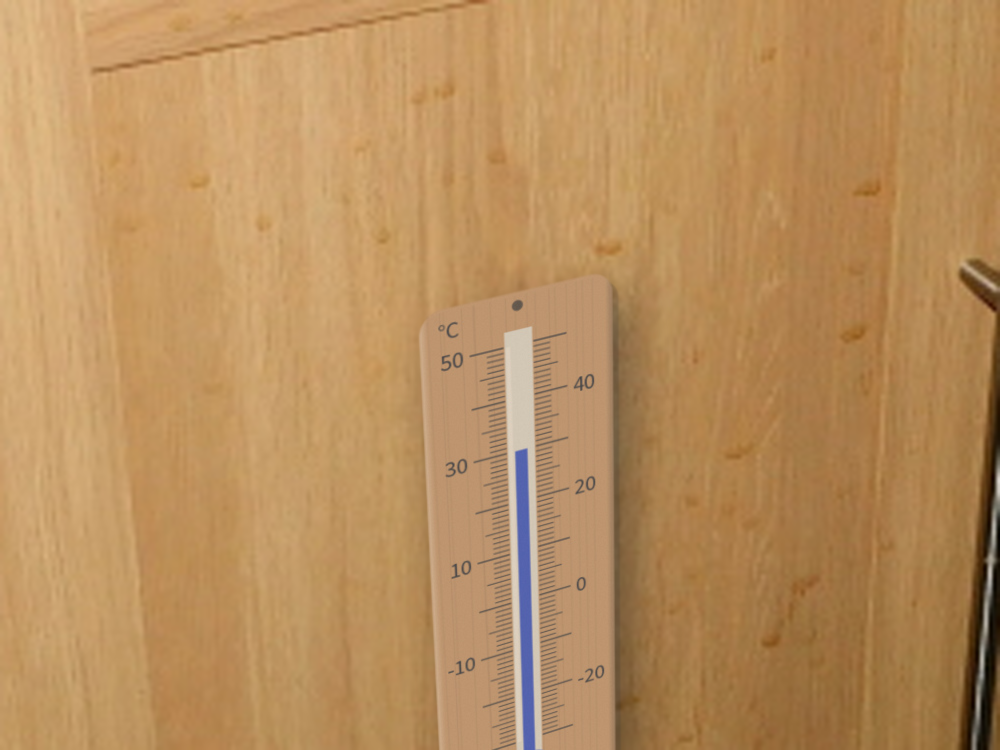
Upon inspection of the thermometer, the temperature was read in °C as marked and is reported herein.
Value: 30 °C
